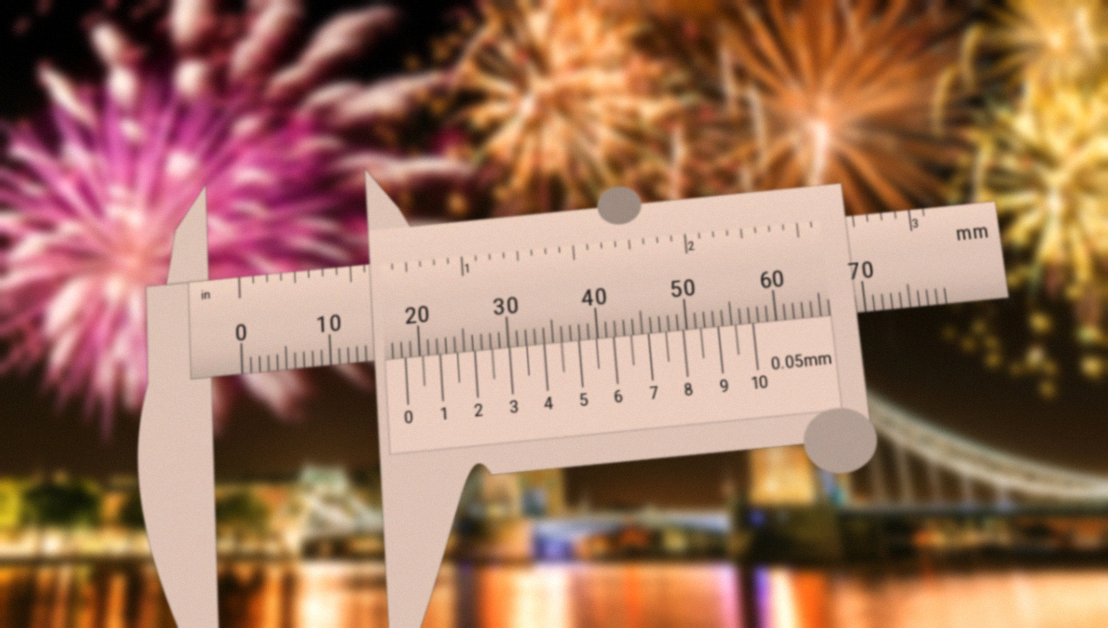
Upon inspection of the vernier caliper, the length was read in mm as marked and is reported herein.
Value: 18.4 mm
